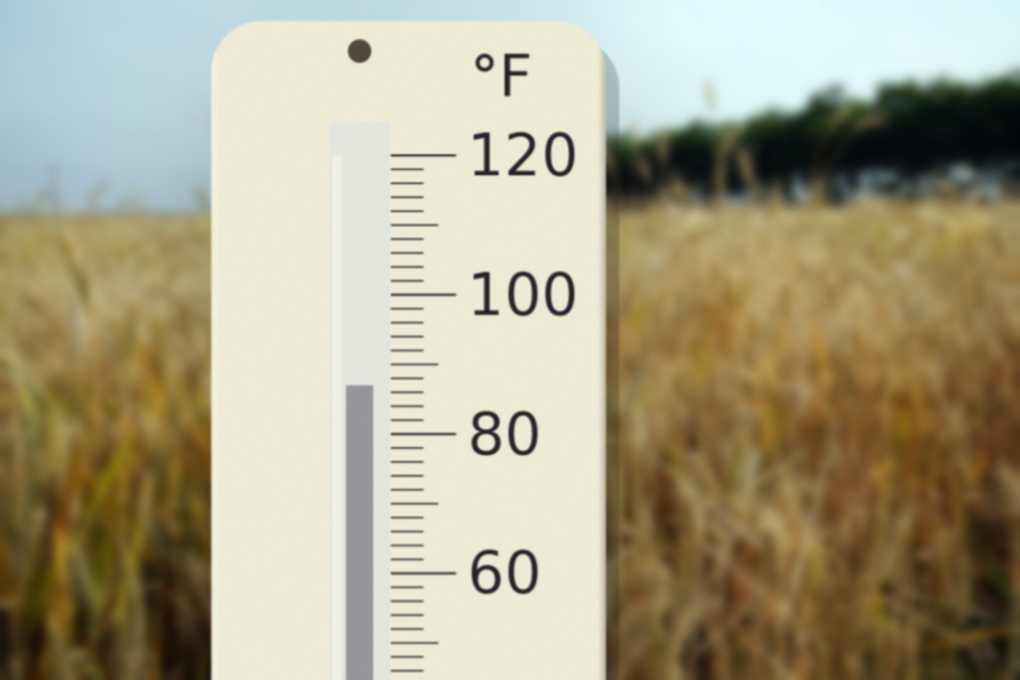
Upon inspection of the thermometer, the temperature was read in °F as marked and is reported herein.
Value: 87 °F
